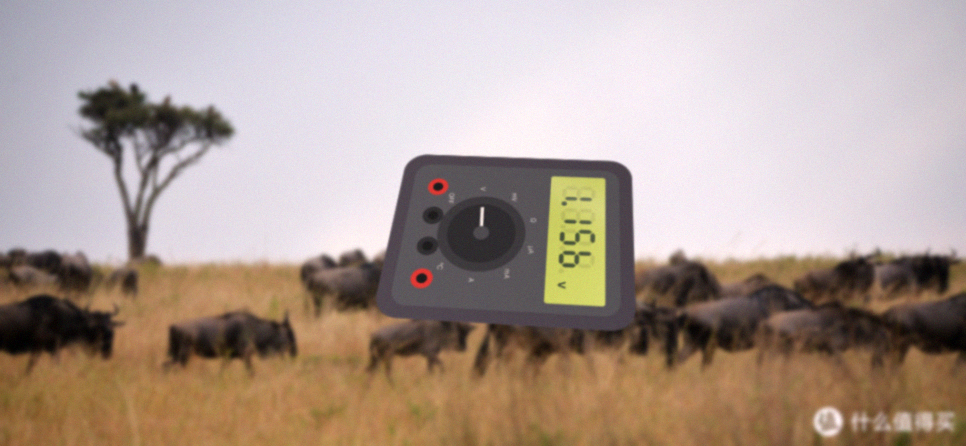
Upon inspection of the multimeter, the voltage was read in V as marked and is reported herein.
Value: 1.156 V
